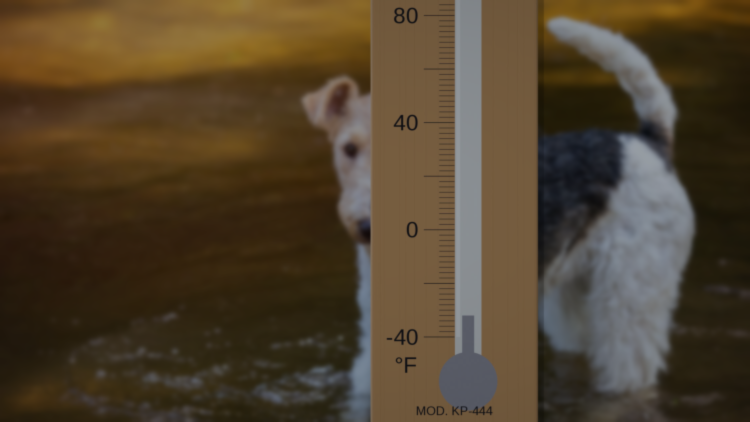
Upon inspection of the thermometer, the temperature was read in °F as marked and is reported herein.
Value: -32 °F
